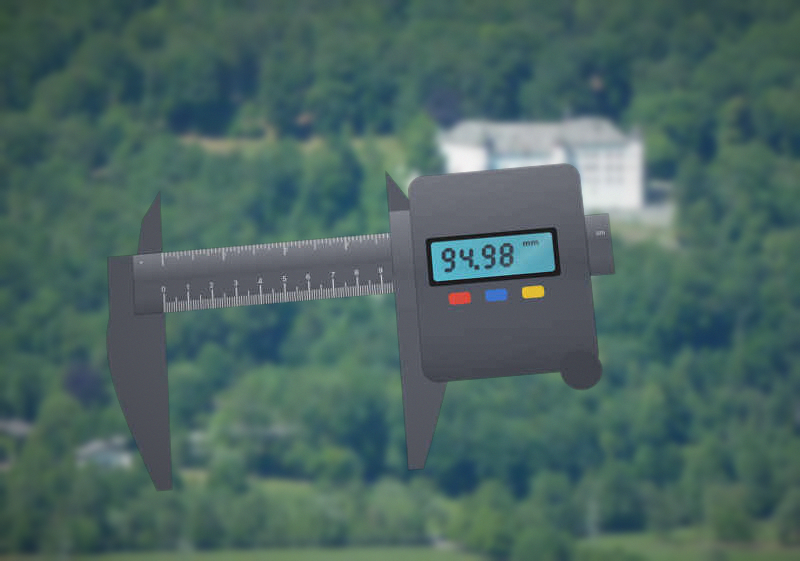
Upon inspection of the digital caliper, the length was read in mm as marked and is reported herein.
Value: 94.98 mm
